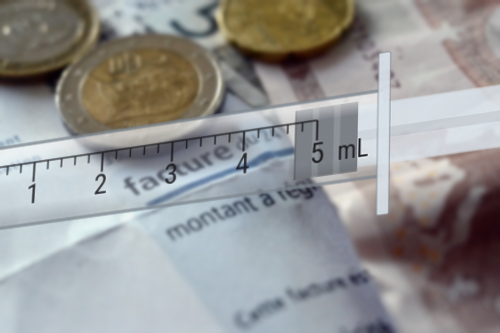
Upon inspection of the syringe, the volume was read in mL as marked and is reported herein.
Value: 4.7 mL
